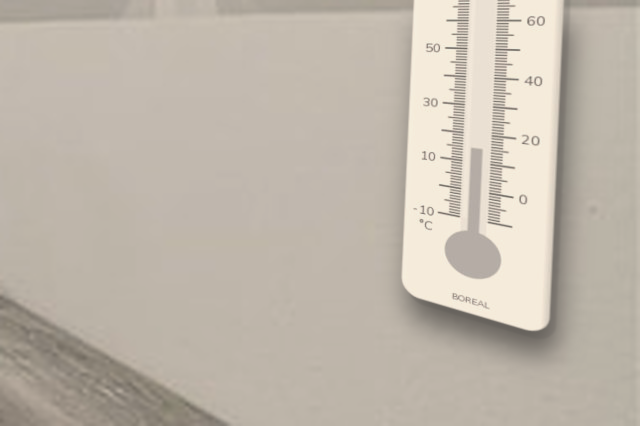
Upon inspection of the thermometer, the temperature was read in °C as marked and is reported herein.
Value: 15 °C
